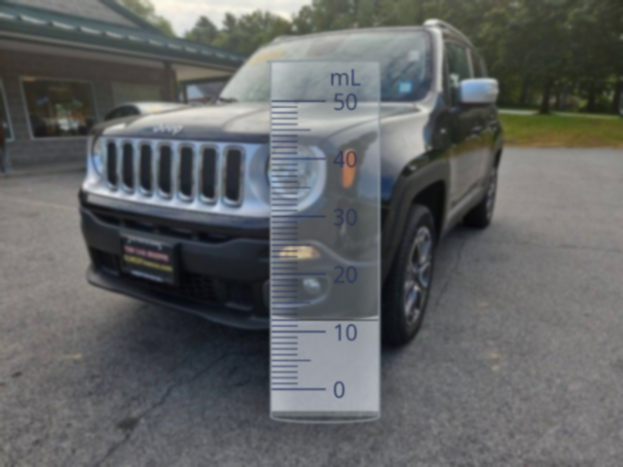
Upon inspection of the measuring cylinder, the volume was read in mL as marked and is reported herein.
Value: 12 mL
